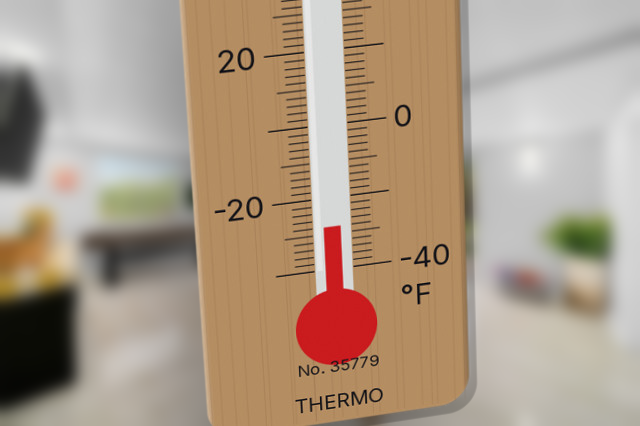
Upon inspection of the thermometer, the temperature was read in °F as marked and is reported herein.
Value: -28 °F
